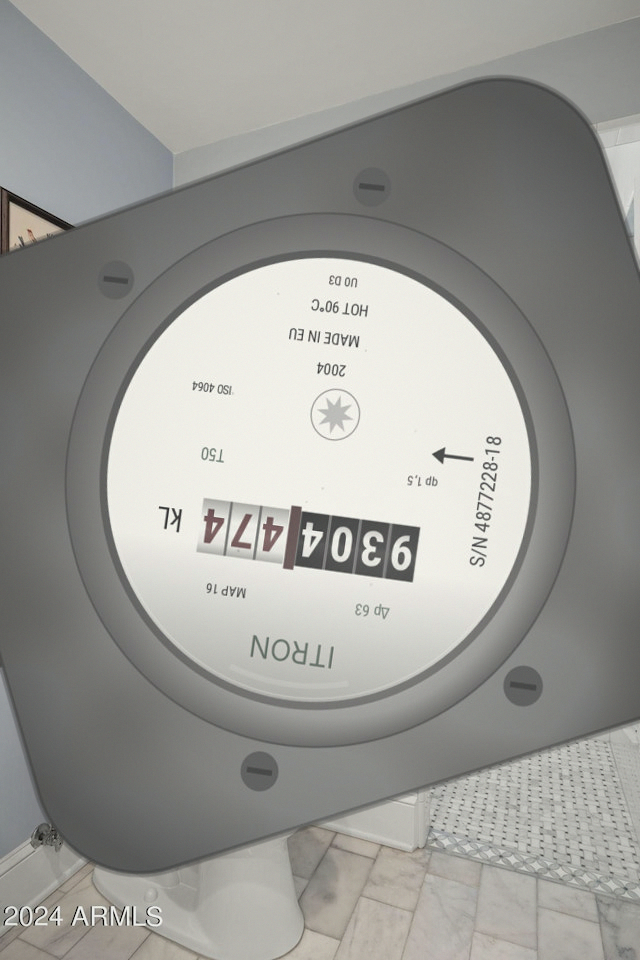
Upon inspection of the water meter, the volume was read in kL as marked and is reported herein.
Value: 9304.474 kL
